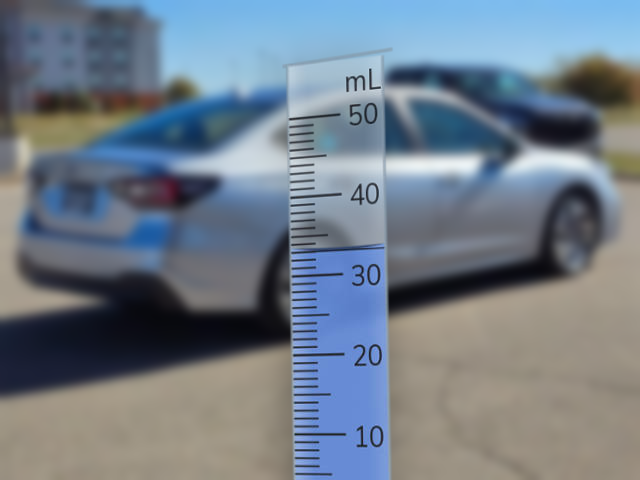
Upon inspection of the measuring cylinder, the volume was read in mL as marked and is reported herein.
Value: 33 mL
